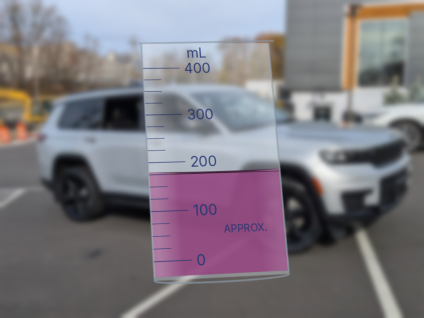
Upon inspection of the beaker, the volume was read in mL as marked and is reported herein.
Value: 175 mL
